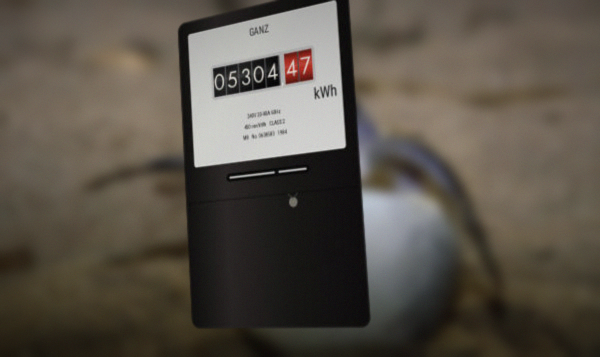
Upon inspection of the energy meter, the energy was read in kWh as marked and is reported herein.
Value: 5304.47 kWh
